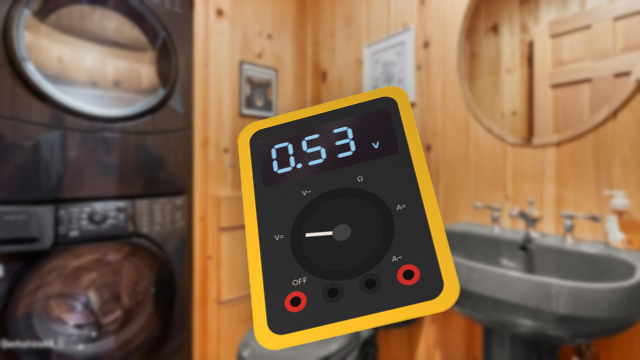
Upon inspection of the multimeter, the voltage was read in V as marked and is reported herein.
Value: 0.53 V
